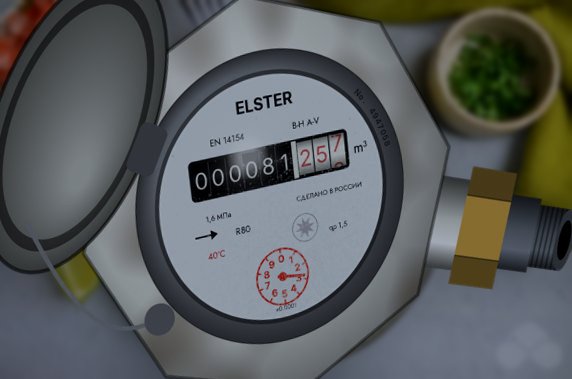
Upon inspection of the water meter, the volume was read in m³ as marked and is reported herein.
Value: 81.2572 m³
